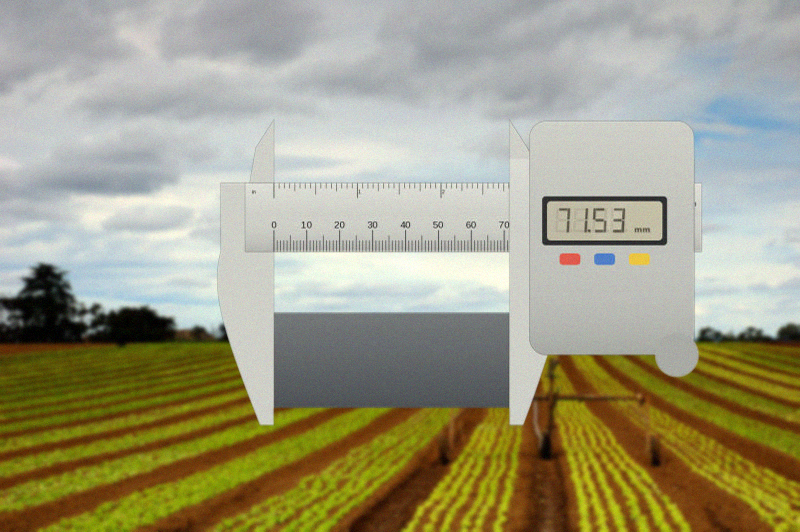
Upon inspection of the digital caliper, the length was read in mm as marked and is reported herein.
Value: 71.53 mm
